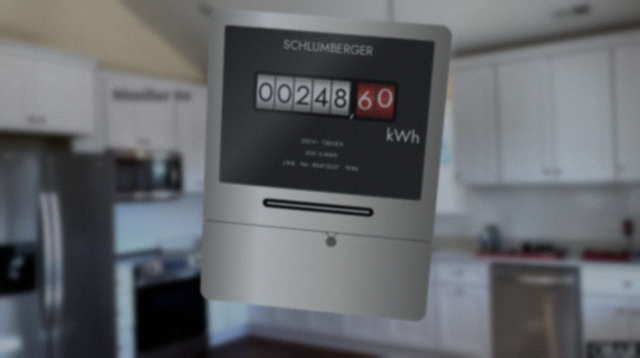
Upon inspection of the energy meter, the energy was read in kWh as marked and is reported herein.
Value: 248.60 kWh
